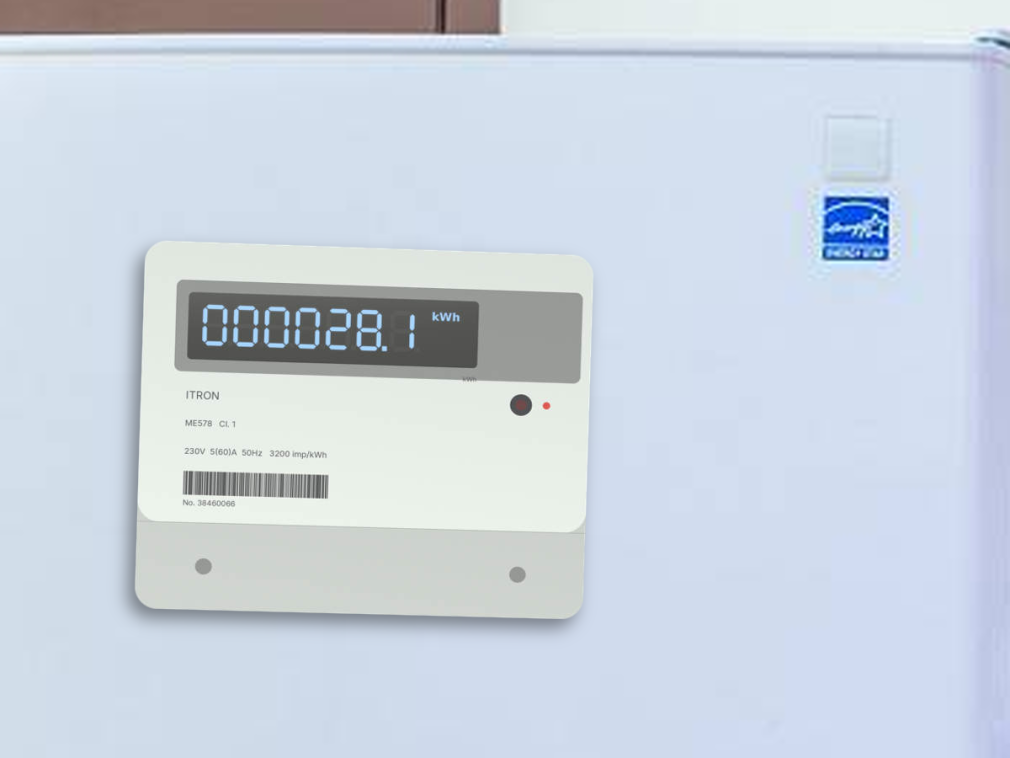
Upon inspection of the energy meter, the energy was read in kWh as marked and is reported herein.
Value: 28.1 kWh
